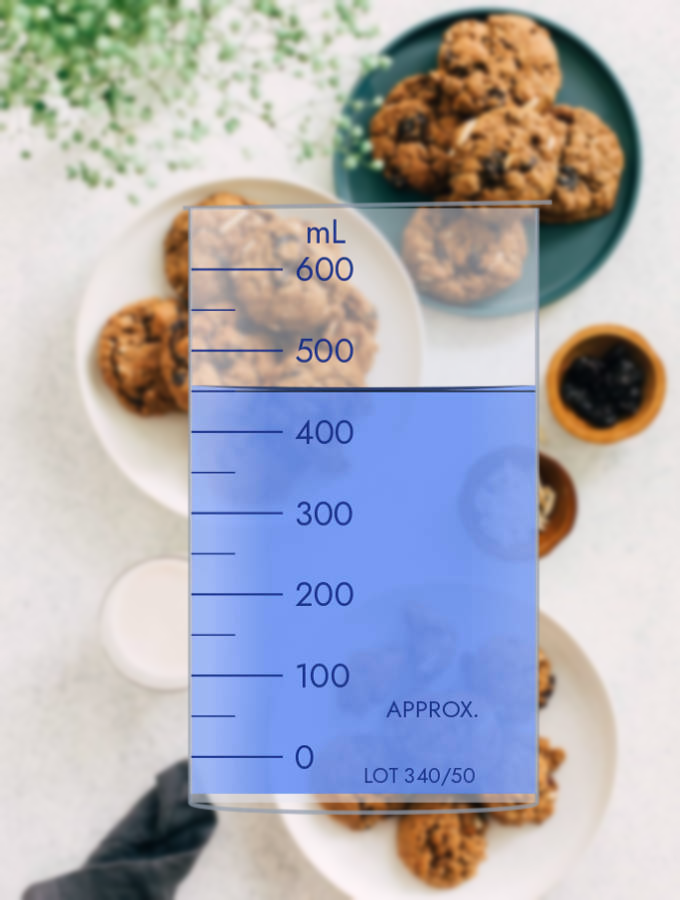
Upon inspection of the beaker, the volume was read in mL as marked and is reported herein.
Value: 450 mL
